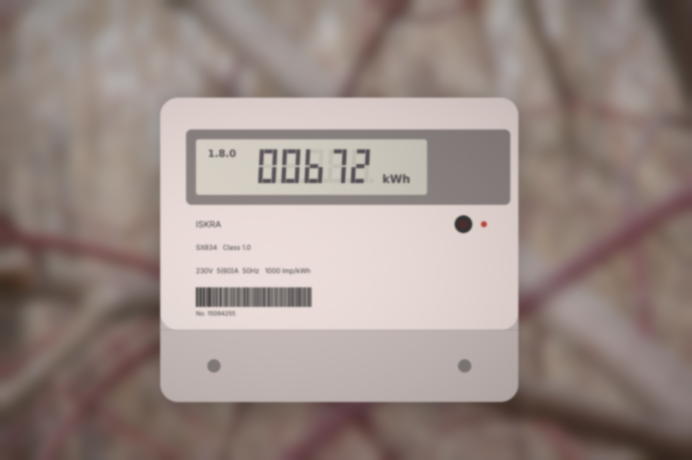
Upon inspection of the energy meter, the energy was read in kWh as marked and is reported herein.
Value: 672 kWh
